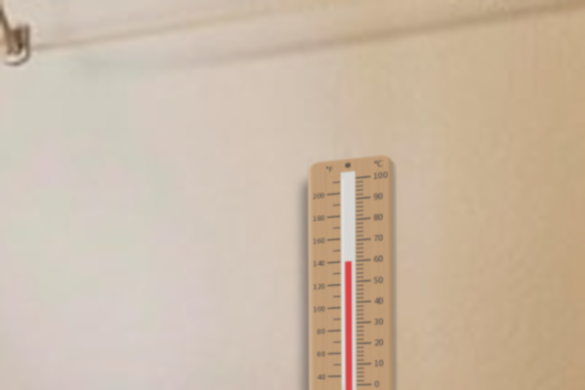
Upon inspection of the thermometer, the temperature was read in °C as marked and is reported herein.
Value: 60 °C
